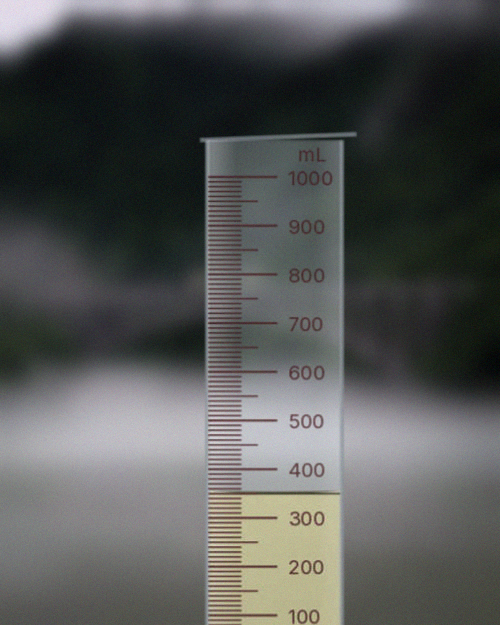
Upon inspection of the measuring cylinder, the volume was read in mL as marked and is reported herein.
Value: 350 mL
